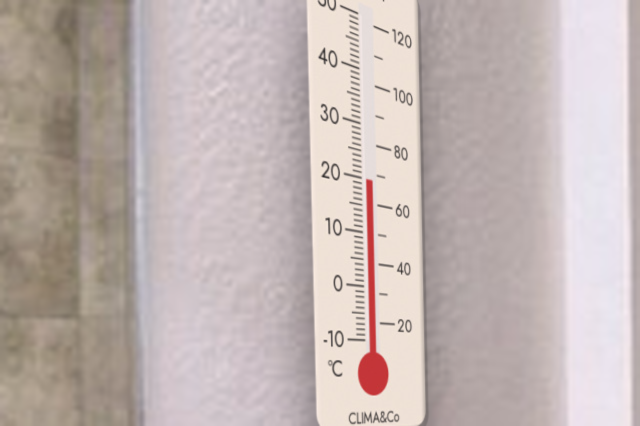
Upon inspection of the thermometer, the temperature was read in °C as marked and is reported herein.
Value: 20 °C
